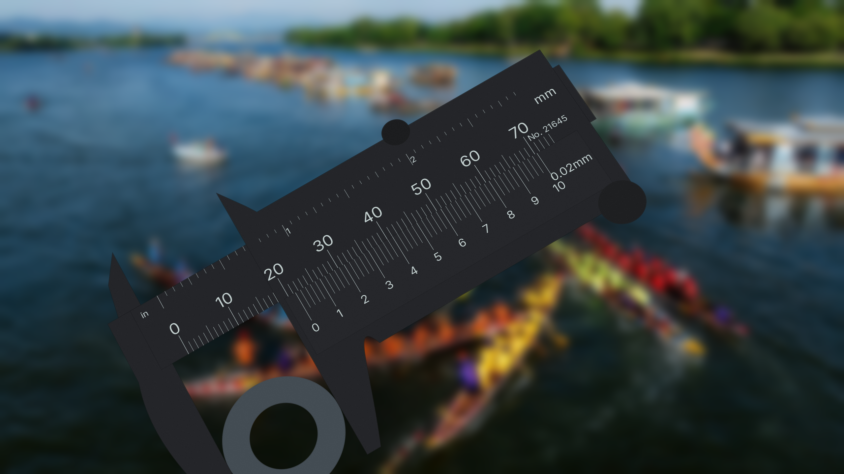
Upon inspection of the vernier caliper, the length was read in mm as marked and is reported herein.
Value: 21.4 mm
